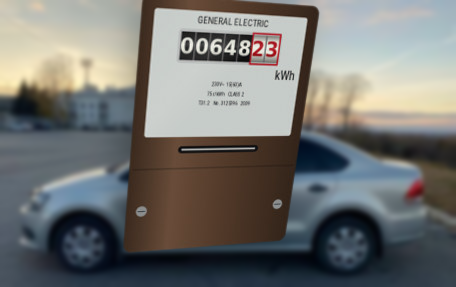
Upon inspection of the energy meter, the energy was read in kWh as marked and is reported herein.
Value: 648.23 kWh
